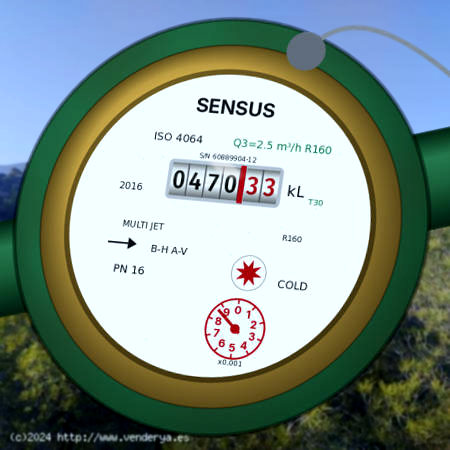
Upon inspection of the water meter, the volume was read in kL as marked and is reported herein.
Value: 470.338 kL
